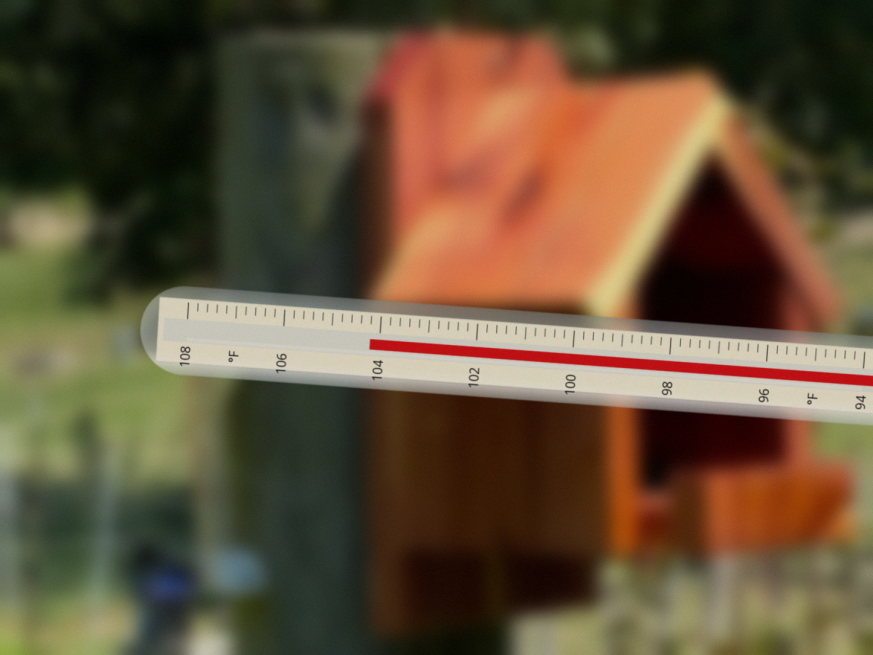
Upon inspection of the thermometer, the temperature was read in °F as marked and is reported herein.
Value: 104.2 °F
